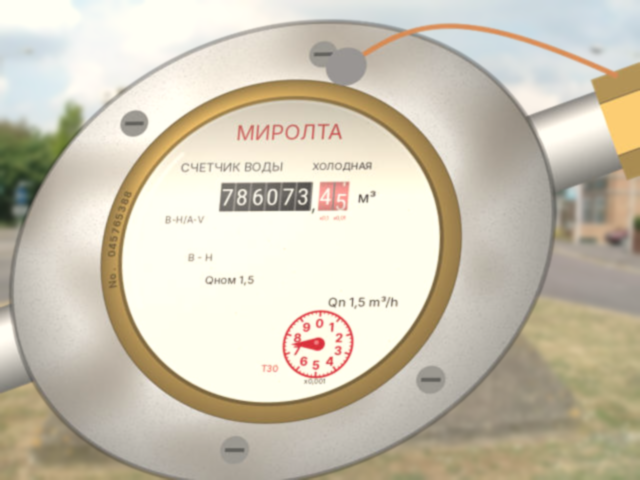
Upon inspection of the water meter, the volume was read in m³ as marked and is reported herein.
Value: 786073.447 m³
